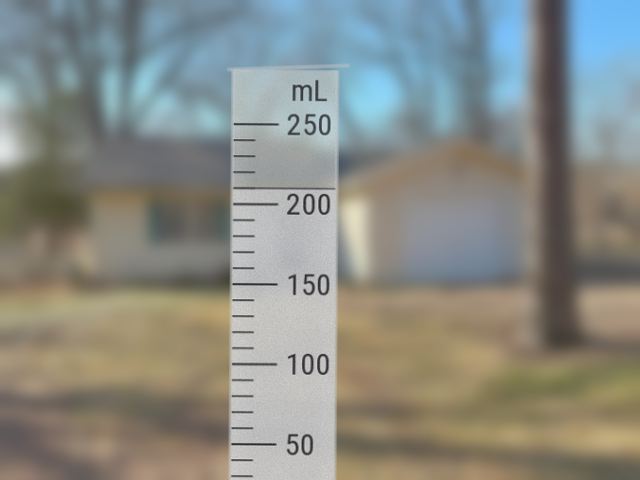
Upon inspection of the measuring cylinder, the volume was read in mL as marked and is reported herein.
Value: 210 mL
